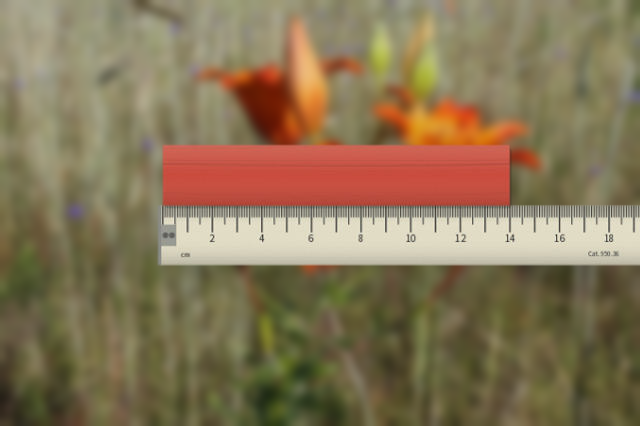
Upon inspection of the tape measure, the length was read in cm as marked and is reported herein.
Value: 14 cm
